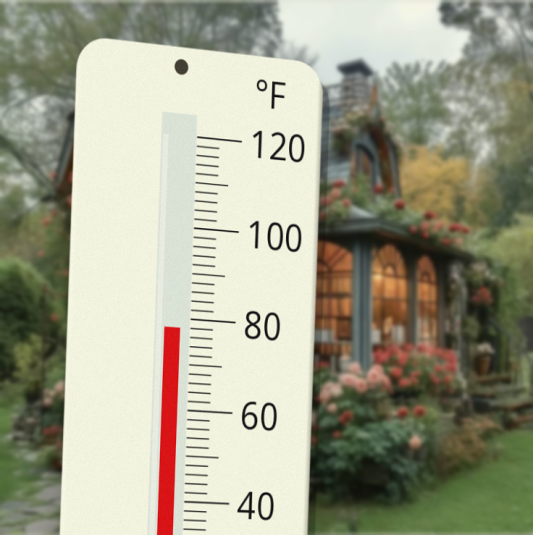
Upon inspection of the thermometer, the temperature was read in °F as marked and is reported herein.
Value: 78 °F
